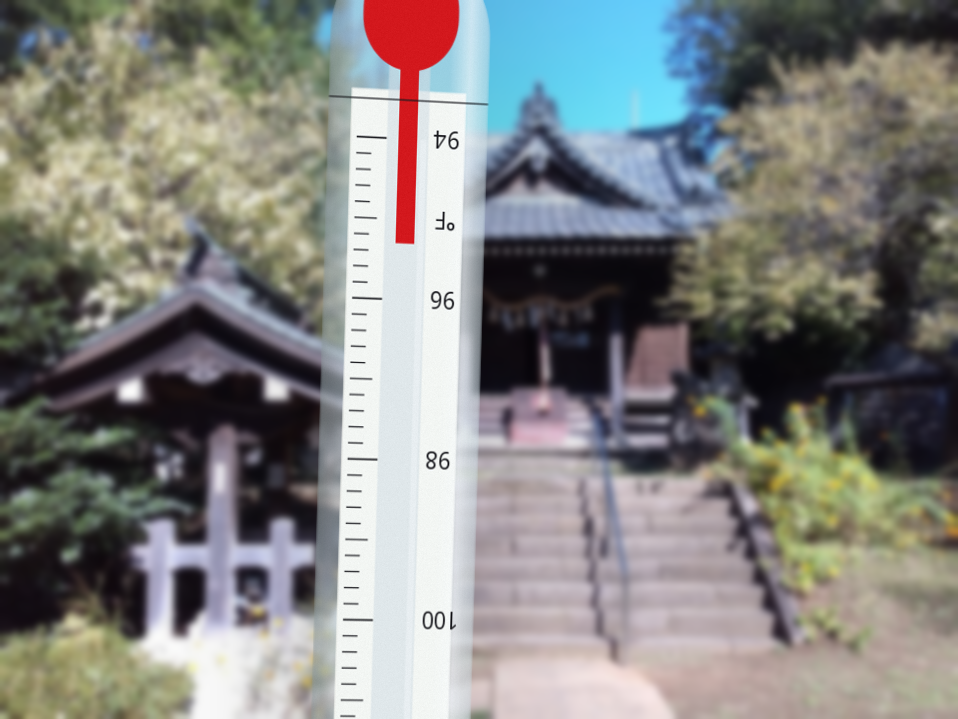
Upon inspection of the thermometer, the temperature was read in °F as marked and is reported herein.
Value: 95.3 °F
